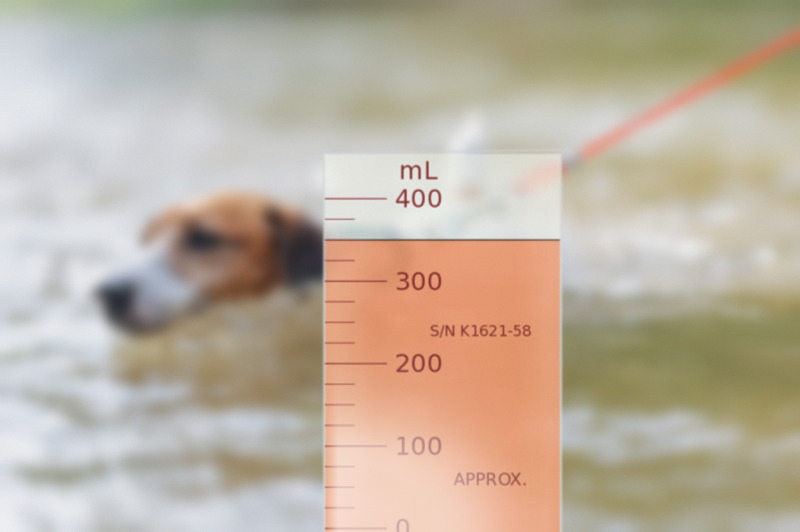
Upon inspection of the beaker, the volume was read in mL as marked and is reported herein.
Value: 350 mL
